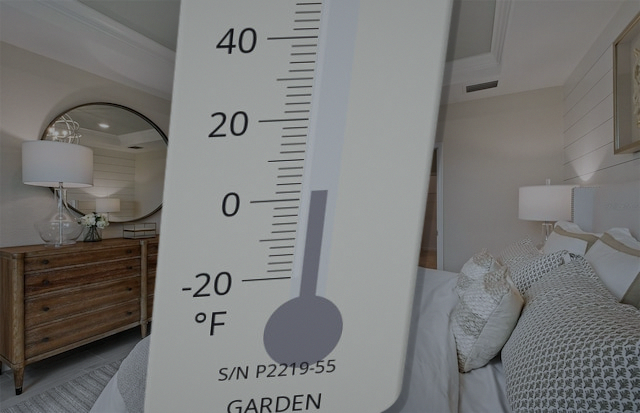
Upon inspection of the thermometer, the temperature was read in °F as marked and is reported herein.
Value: 2 °F
